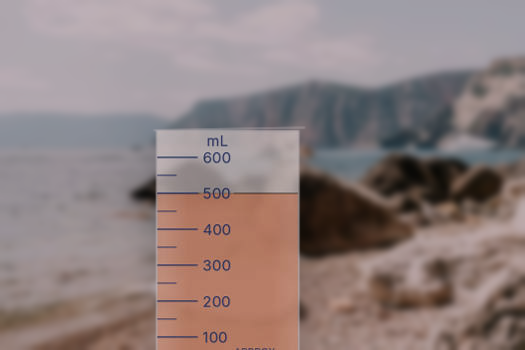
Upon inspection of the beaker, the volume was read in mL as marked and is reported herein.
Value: 500 mL
